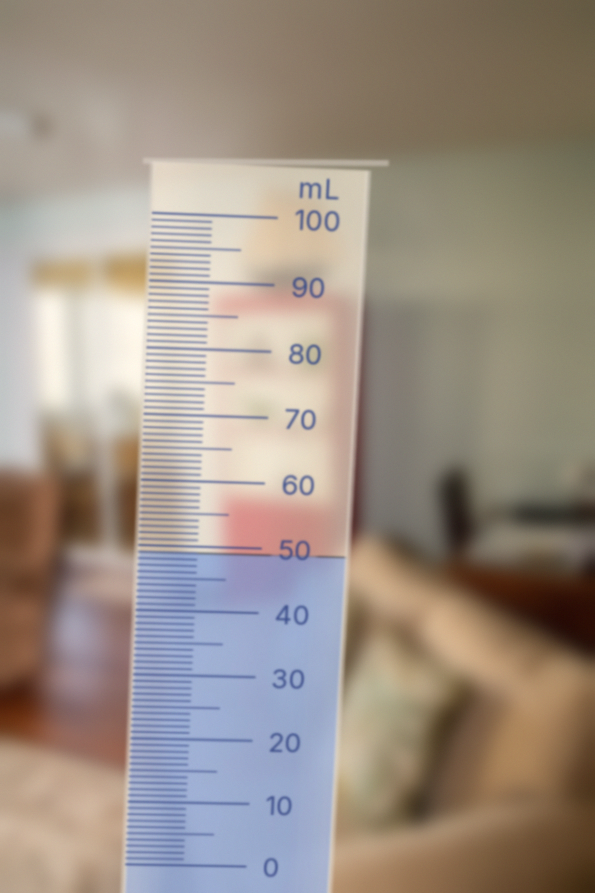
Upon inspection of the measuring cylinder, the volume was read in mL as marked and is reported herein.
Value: 49 mL
